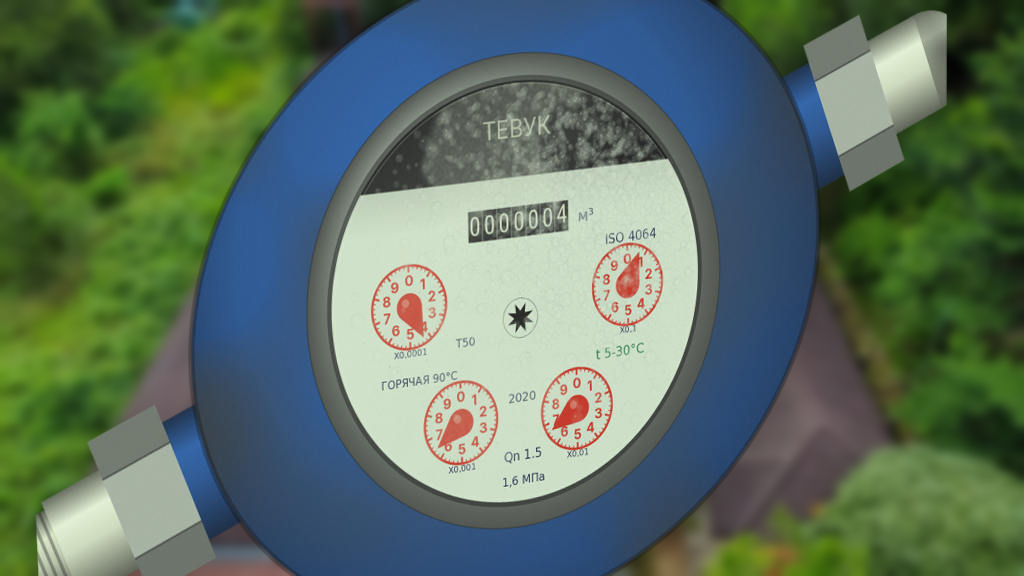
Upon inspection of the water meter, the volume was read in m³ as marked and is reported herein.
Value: 4.0664 m³
